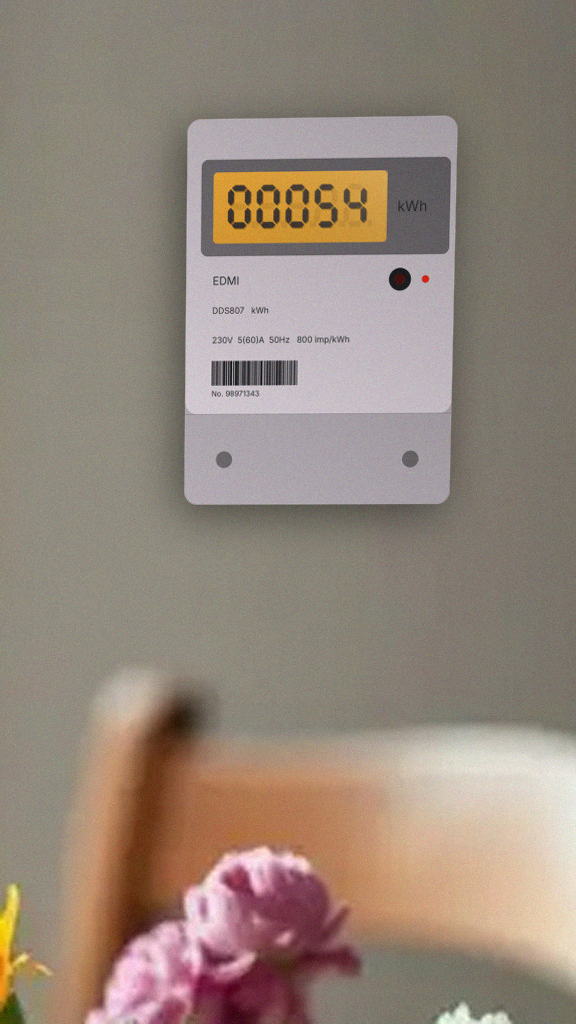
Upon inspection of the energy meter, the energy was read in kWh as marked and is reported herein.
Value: 54 kWh
